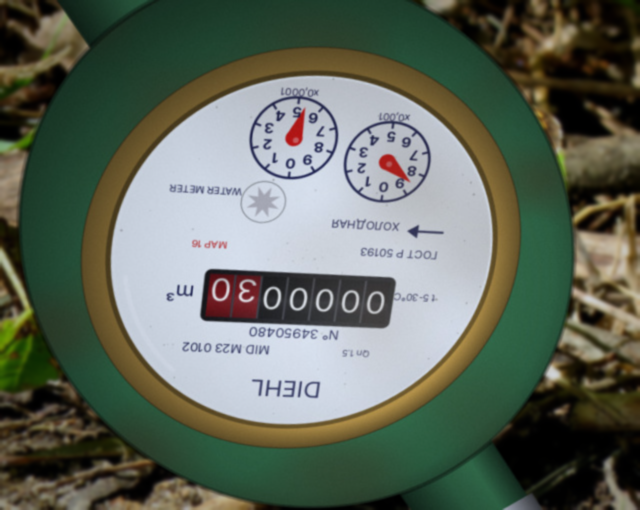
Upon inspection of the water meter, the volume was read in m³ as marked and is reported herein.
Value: 0.2985 m³
